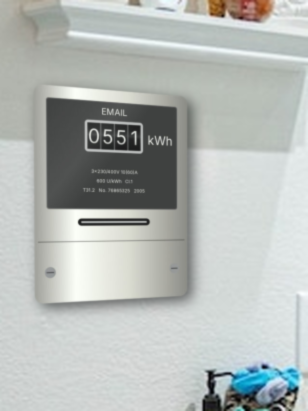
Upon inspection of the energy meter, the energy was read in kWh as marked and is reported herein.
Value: 551 kWh
